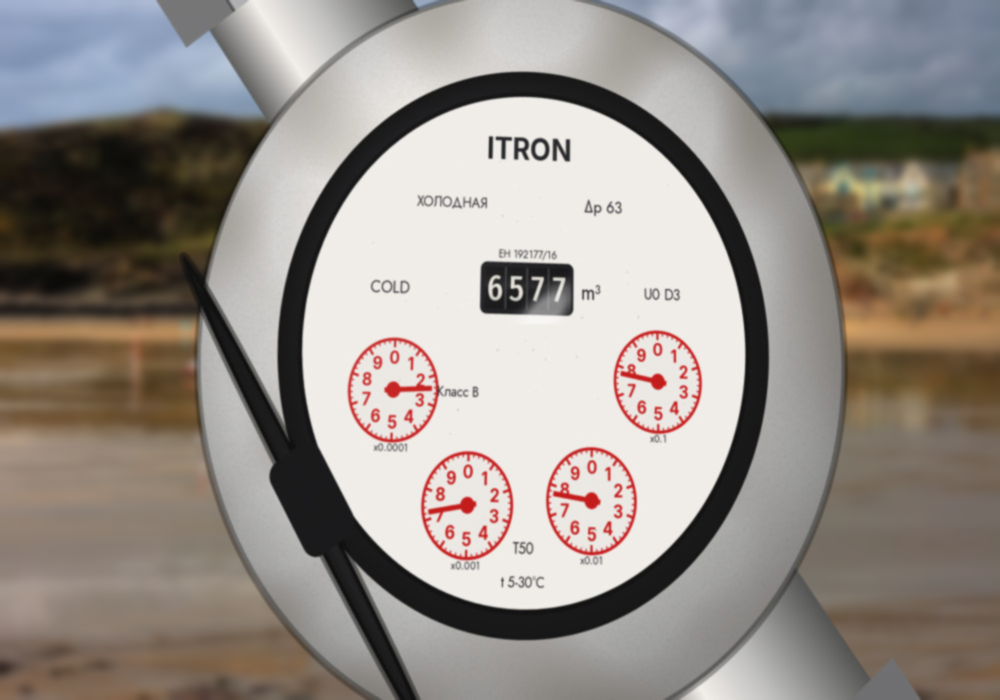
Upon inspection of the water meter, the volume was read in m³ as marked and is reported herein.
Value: 6577.7772 m³
